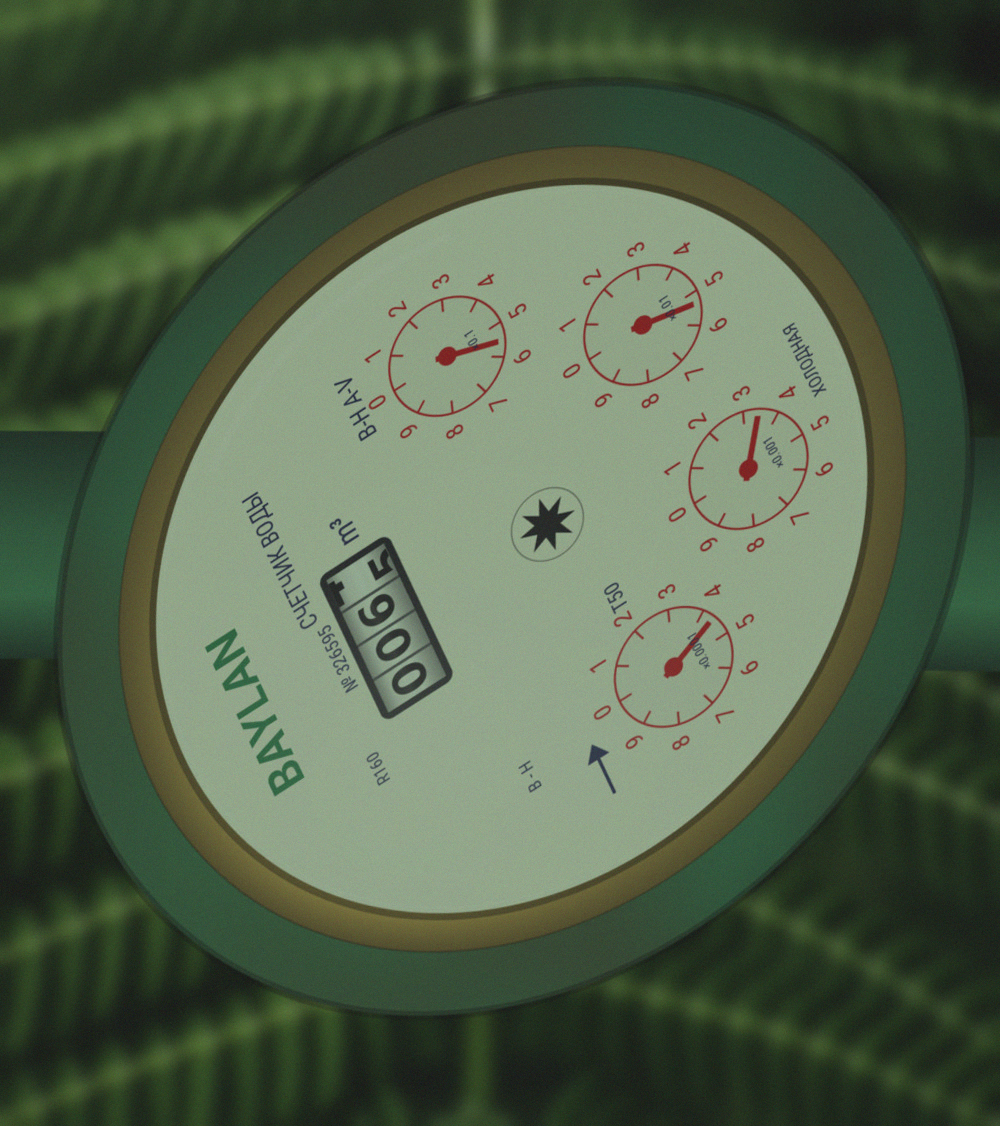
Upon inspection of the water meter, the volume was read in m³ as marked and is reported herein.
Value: 64.5534 m³
